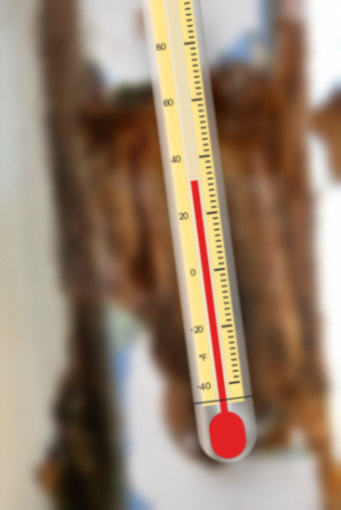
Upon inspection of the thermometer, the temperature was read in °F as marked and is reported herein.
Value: 32 °F
